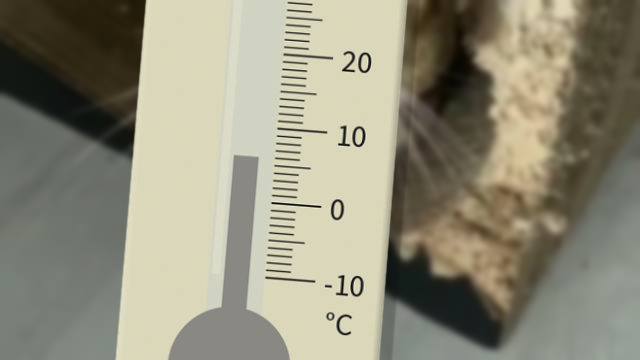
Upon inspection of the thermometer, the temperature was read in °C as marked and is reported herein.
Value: 6 °C
